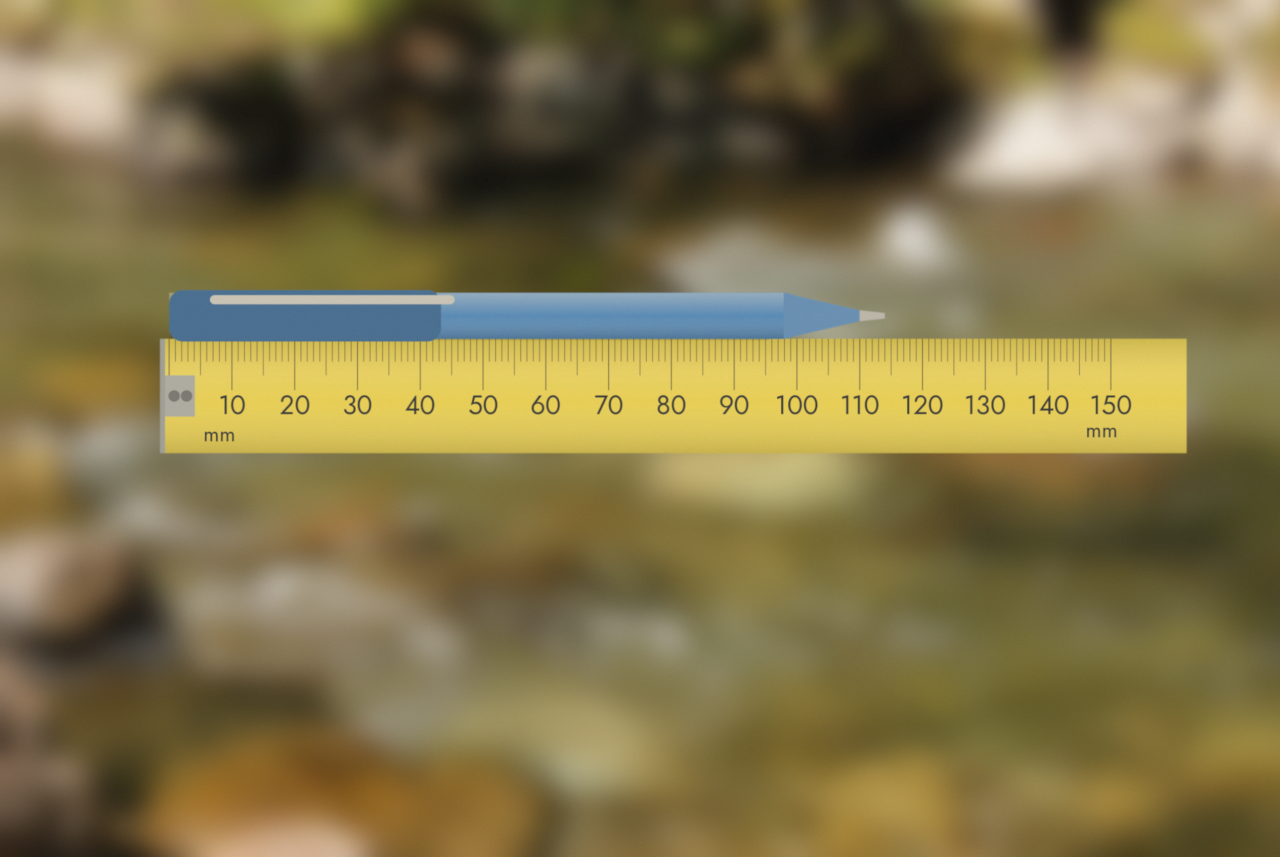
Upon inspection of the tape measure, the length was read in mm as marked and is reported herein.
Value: 114 mm
